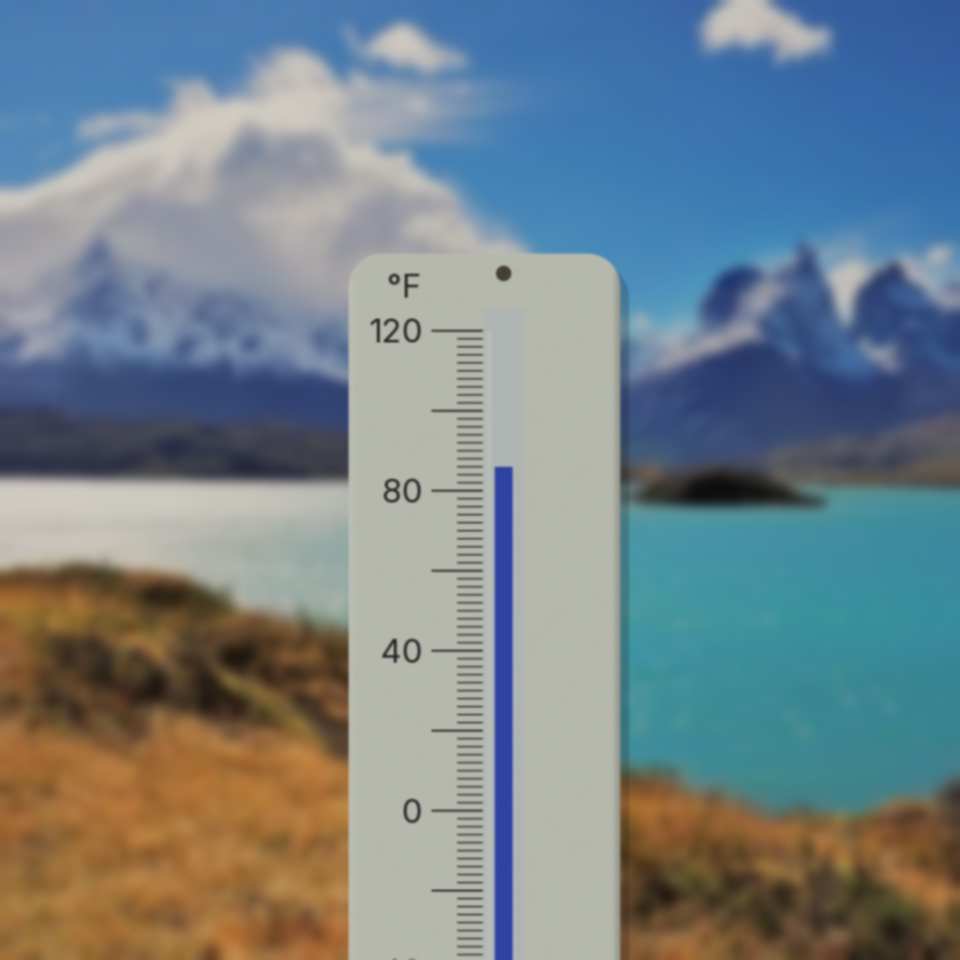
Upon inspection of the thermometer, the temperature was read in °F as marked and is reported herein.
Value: 86 °F
